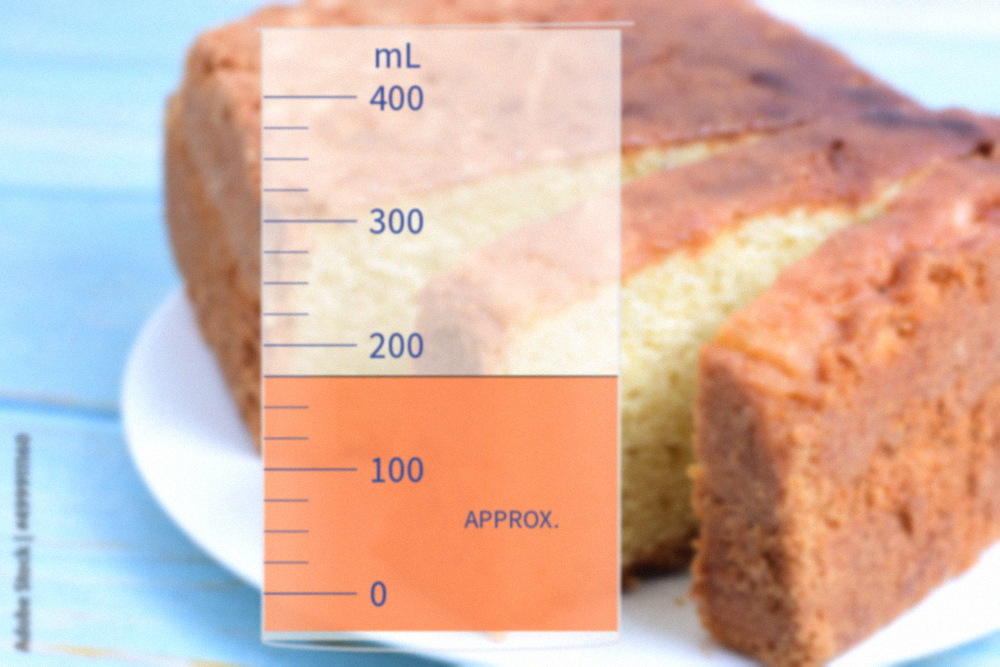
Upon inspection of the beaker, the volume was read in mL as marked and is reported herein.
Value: 175 mL
